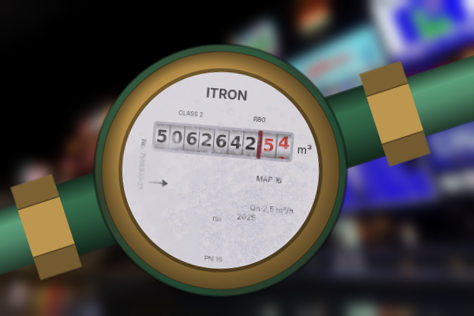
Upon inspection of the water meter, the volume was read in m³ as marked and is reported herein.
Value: 5062642.54 m³
